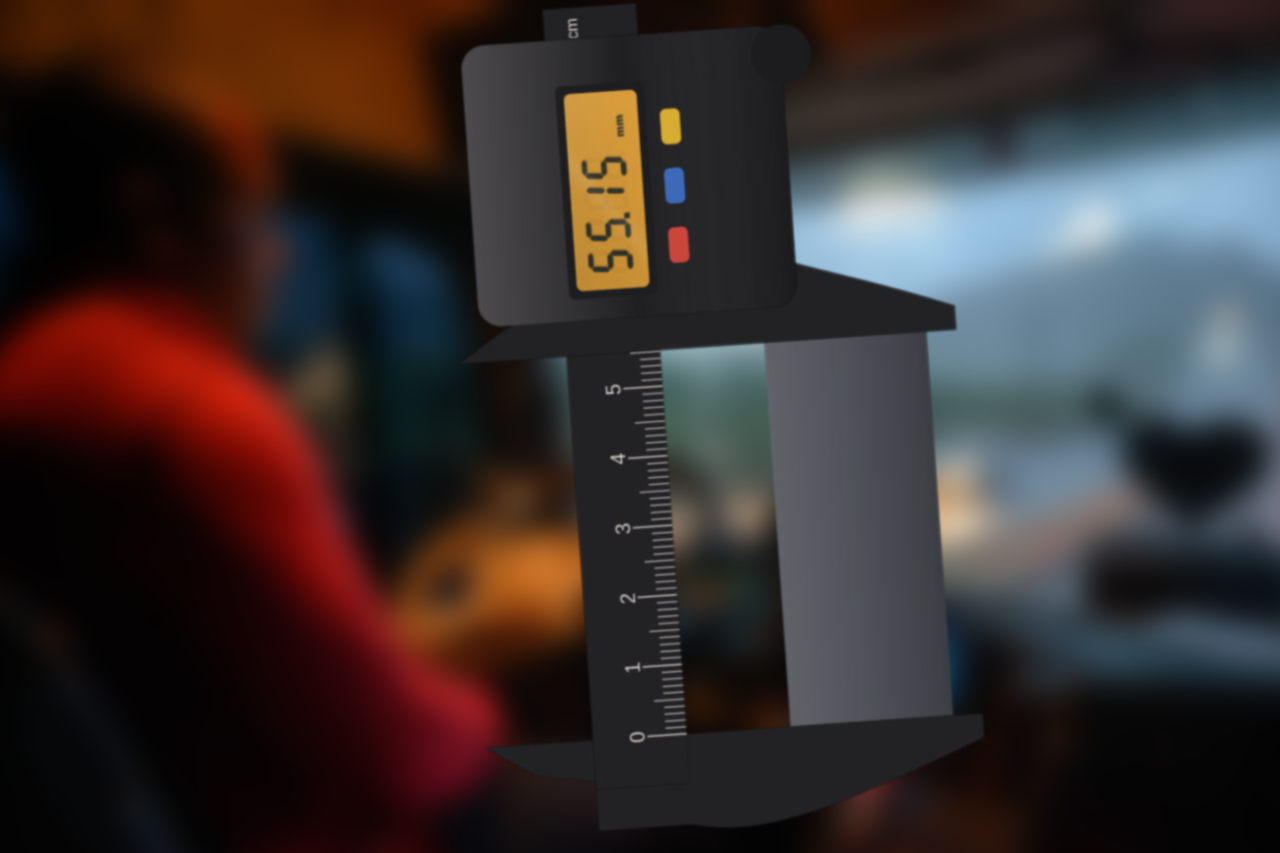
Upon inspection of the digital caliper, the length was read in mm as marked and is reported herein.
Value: 55.15 mm
